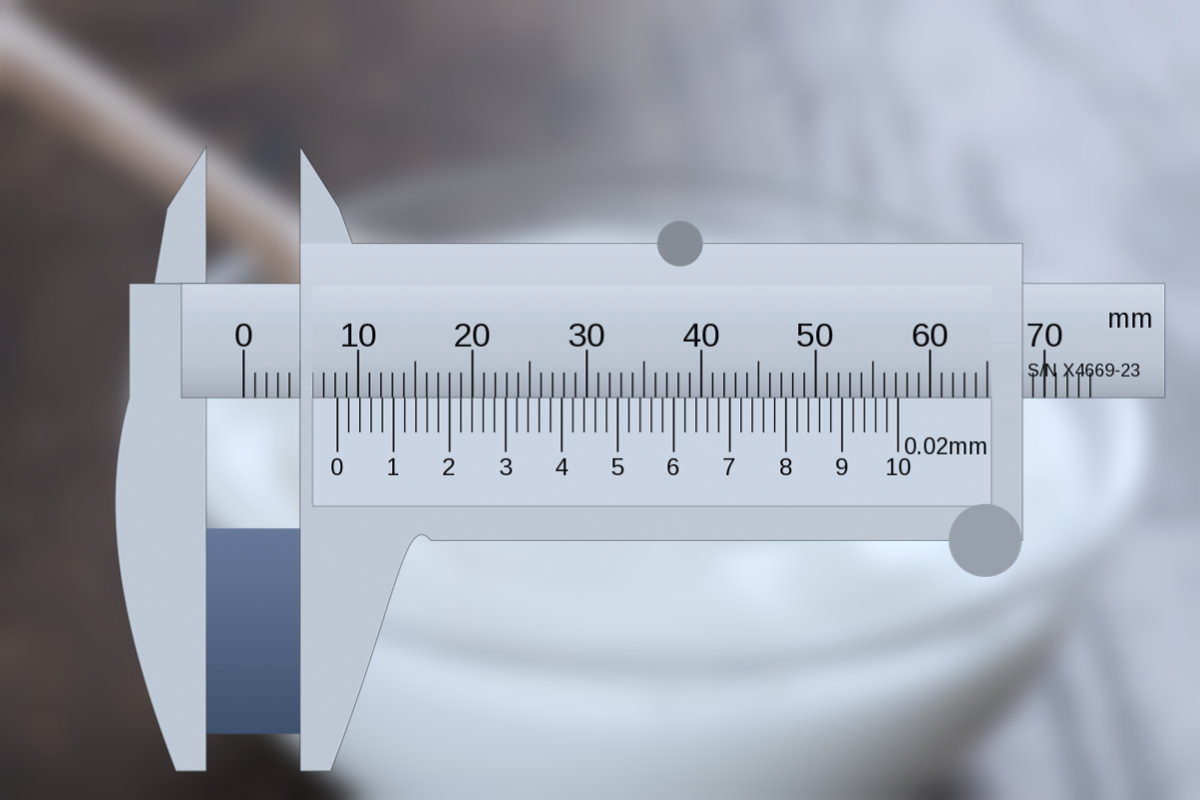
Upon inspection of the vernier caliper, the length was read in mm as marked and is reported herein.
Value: 8.2 mm
